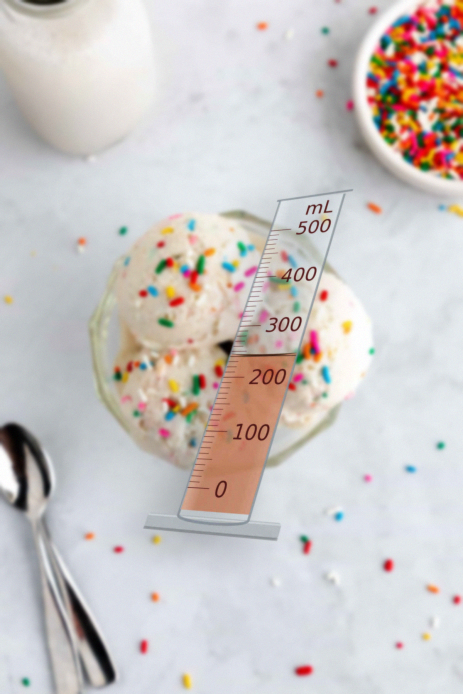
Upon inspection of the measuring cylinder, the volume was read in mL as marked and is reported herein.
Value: 240 mL
